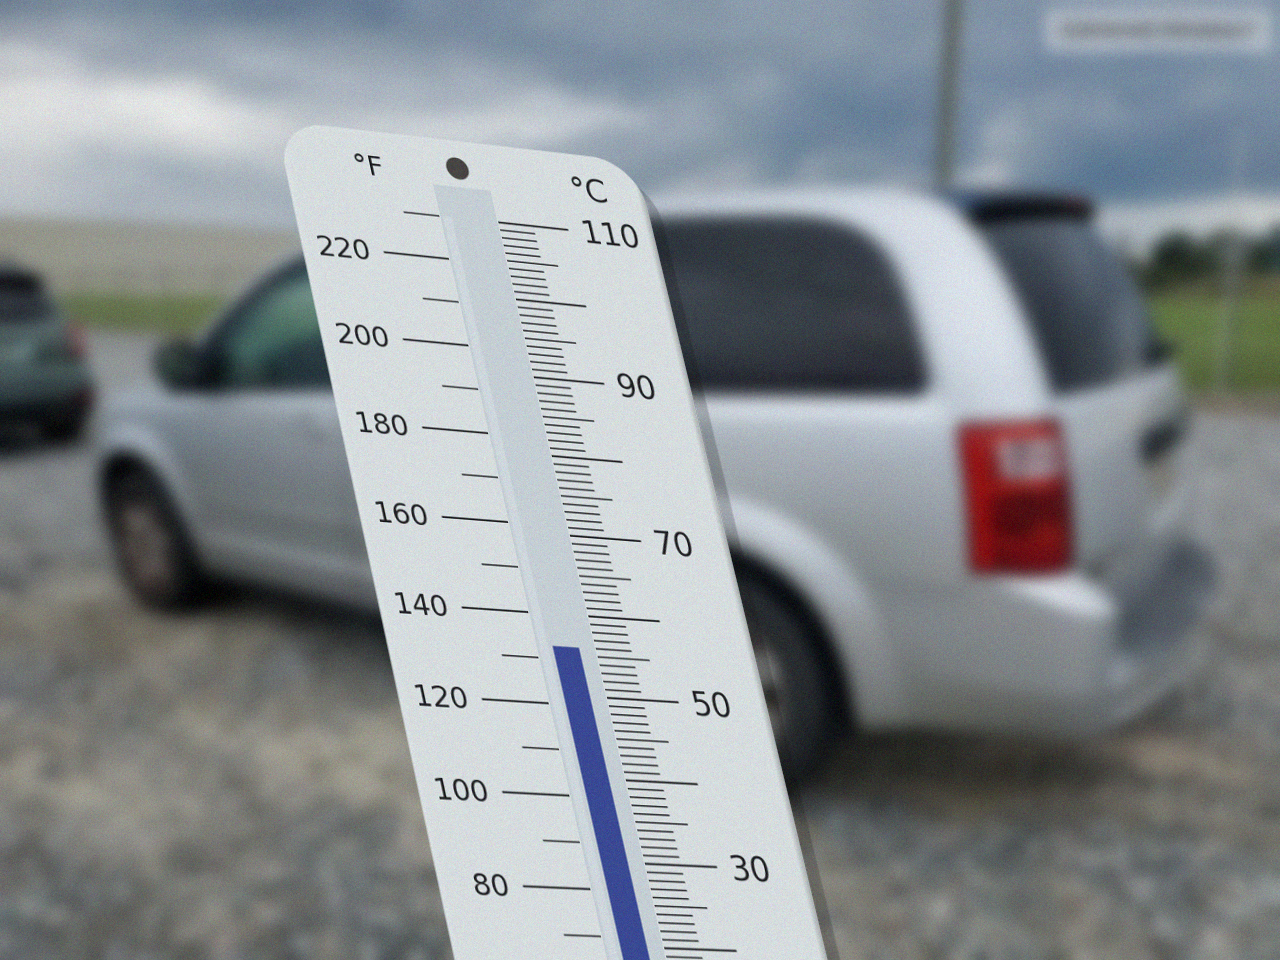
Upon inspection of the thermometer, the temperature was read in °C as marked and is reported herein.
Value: 56 °C
